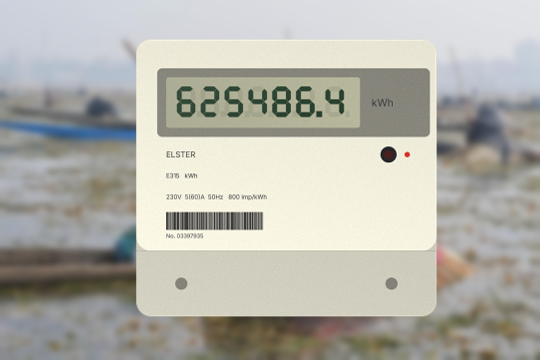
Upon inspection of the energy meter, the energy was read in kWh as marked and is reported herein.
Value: 625486.4 kWh
